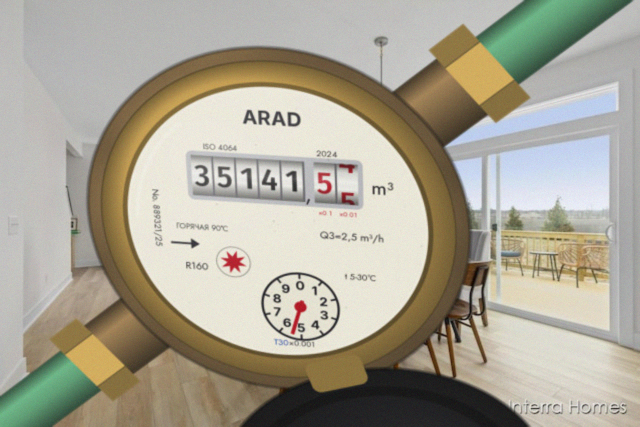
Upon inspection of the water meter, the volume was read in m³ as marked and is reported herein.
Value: 35141.545 m³
